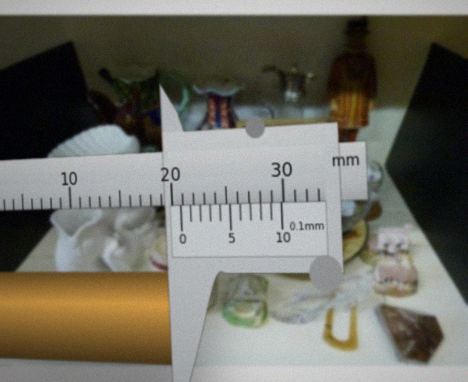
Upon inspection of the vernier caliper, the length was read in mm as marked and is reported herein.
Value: 20.8 mm
